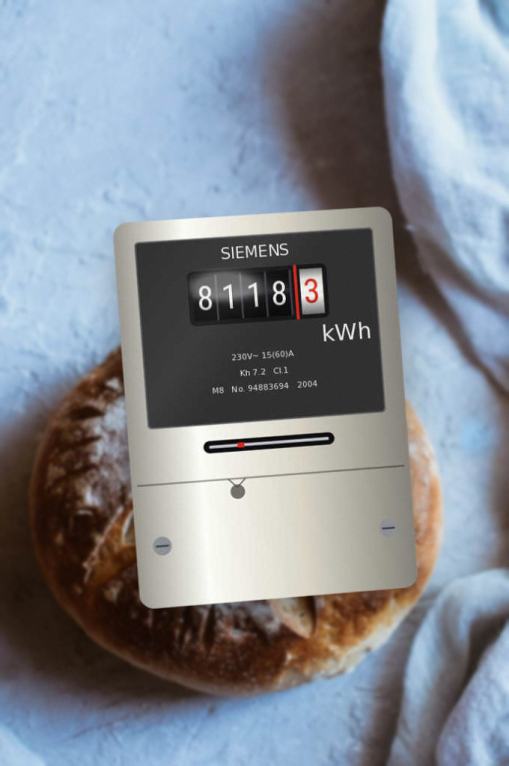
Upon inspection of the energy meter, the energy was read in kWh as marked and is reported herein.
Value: 8118.3 kWh
